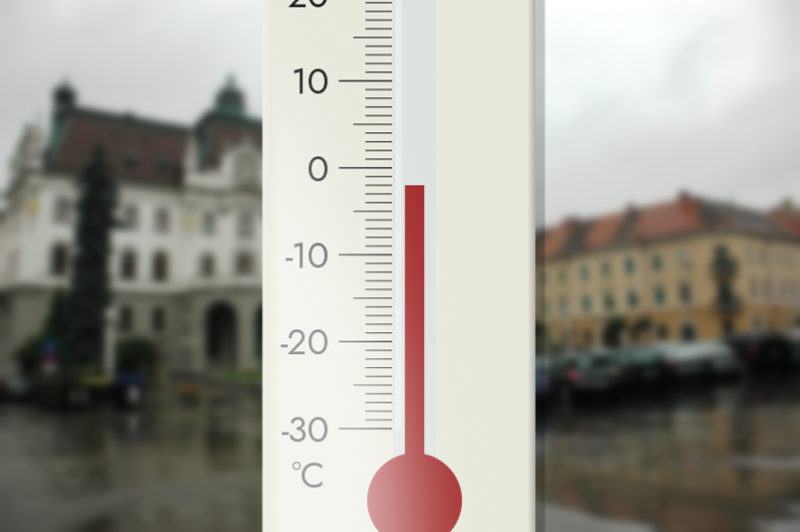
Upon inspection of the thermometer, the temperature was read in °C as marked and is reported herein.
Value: -2 °C
